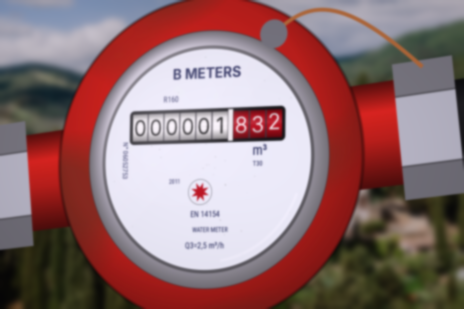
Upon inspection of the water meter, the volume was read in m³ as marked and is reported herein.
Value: 1.832 m³
